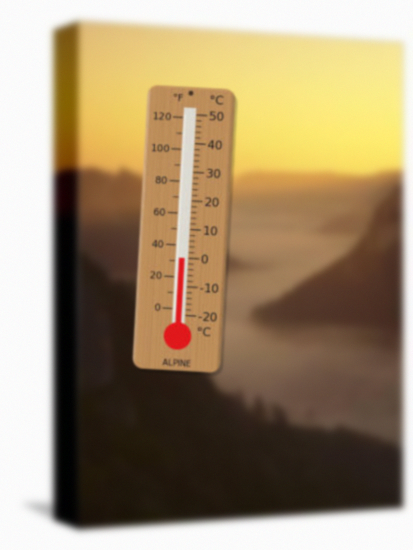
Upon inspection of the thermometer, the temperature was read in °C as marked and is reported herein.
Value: 0 °C
